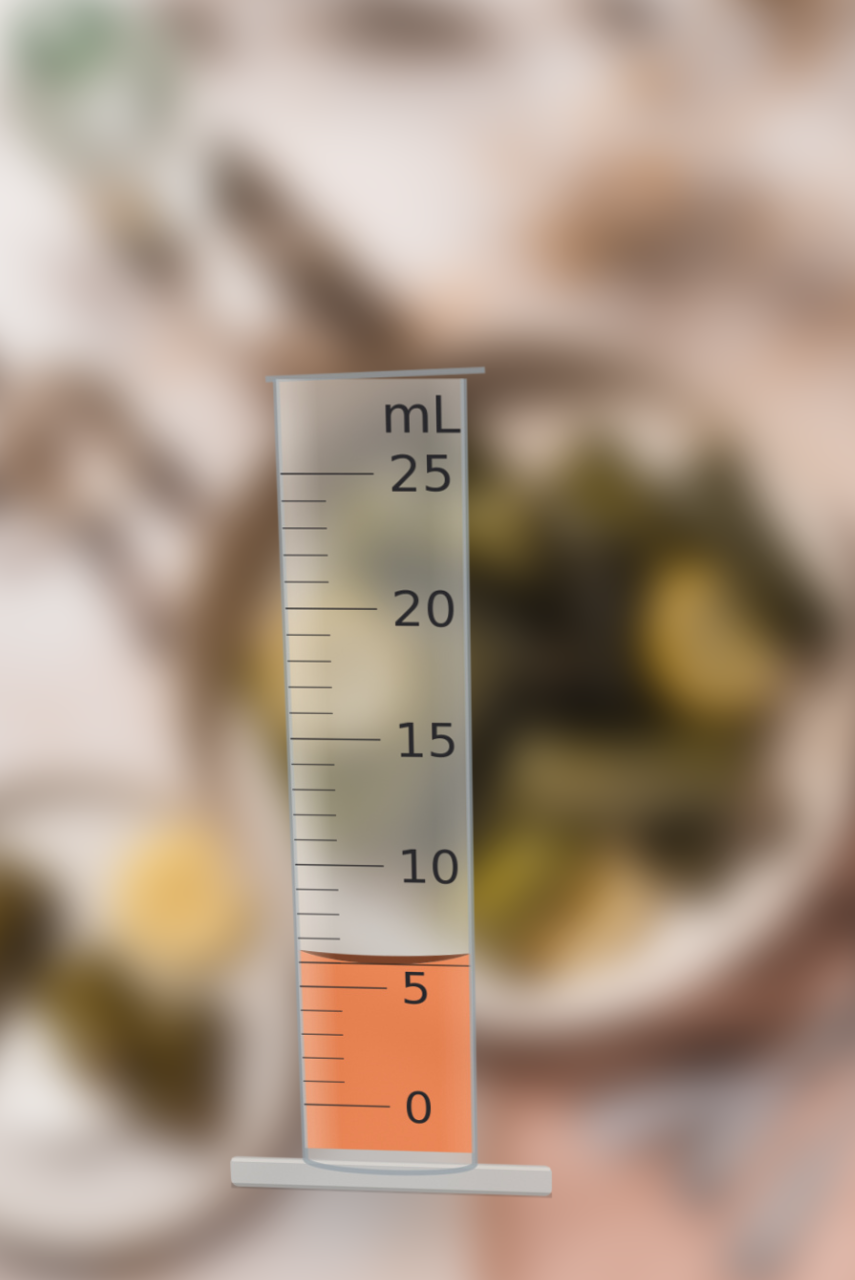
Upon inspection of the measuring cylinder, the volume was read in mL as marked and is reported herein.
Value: 6 mL
